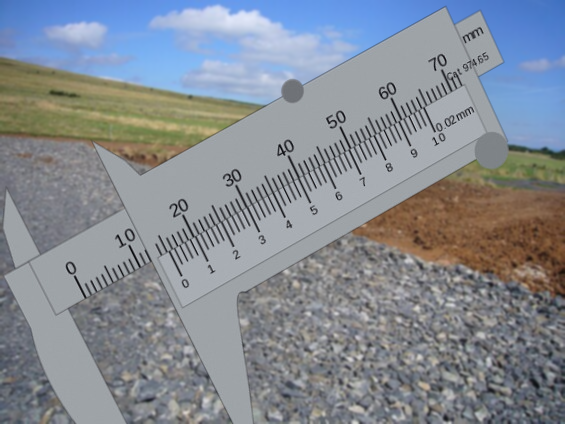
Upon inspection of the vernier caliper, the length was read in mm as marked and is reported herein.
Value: 15.4 mm
